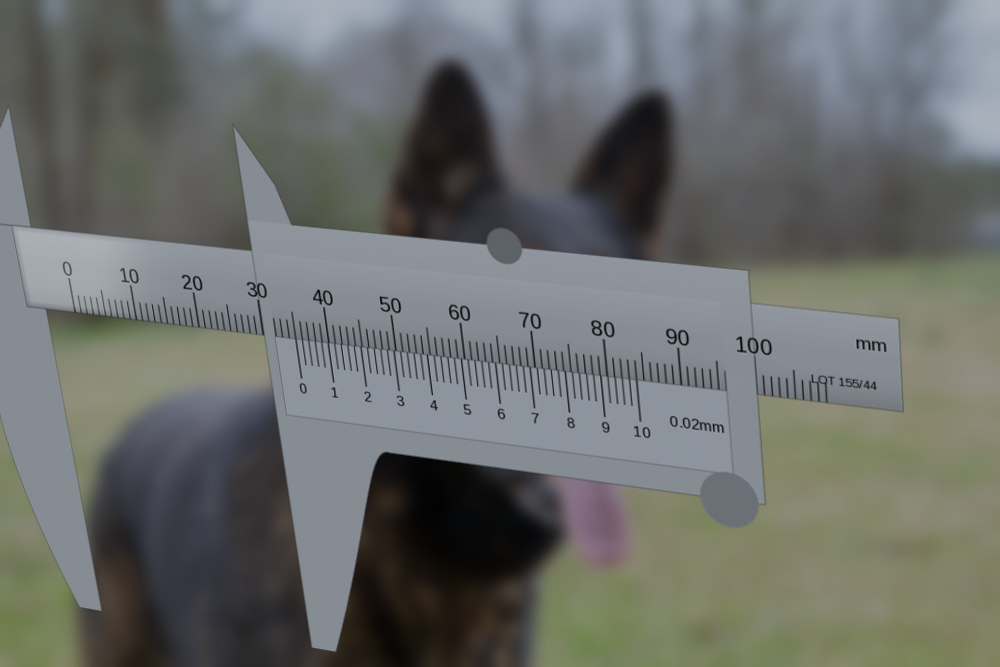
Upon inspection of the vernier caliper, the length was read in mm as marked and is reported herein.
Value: 35.0 mm
